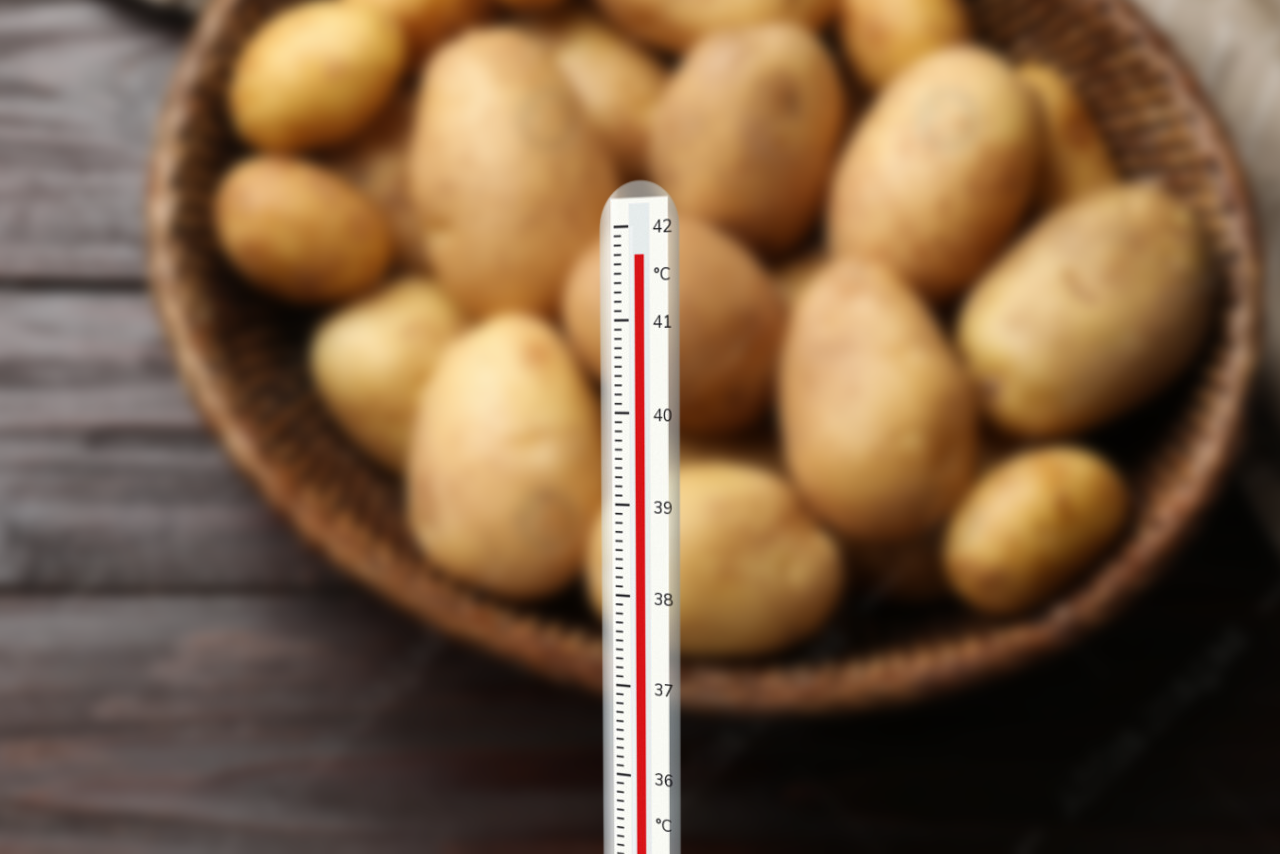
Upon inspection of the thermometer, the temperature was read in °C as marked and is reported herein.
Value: 41.7 °C
